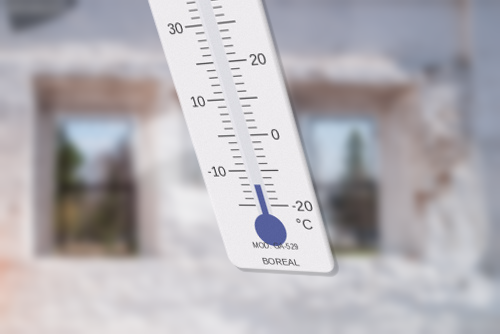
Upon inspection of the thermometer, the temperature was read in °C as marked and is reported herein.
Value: -14 °C
